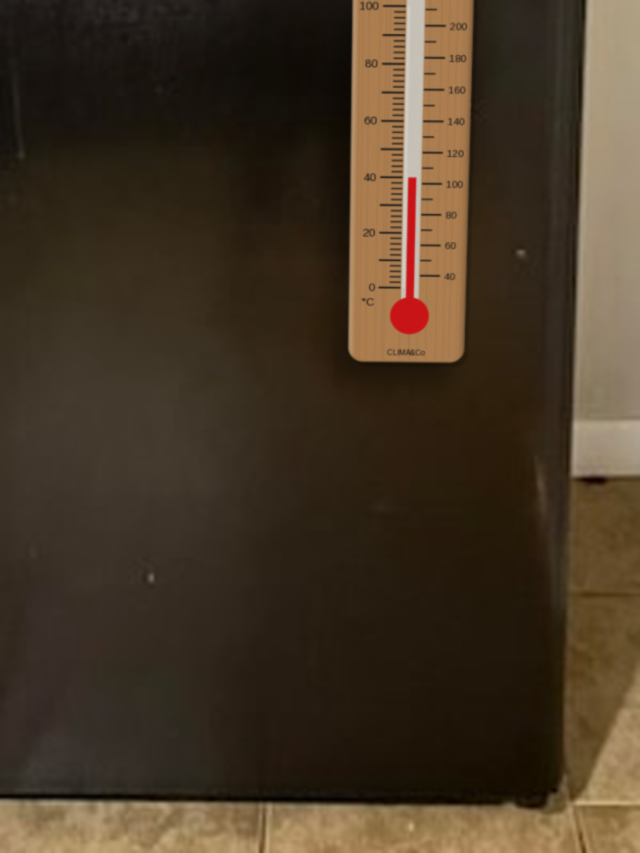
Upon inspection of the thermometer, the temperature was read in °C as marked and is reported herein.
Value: 40 °C
